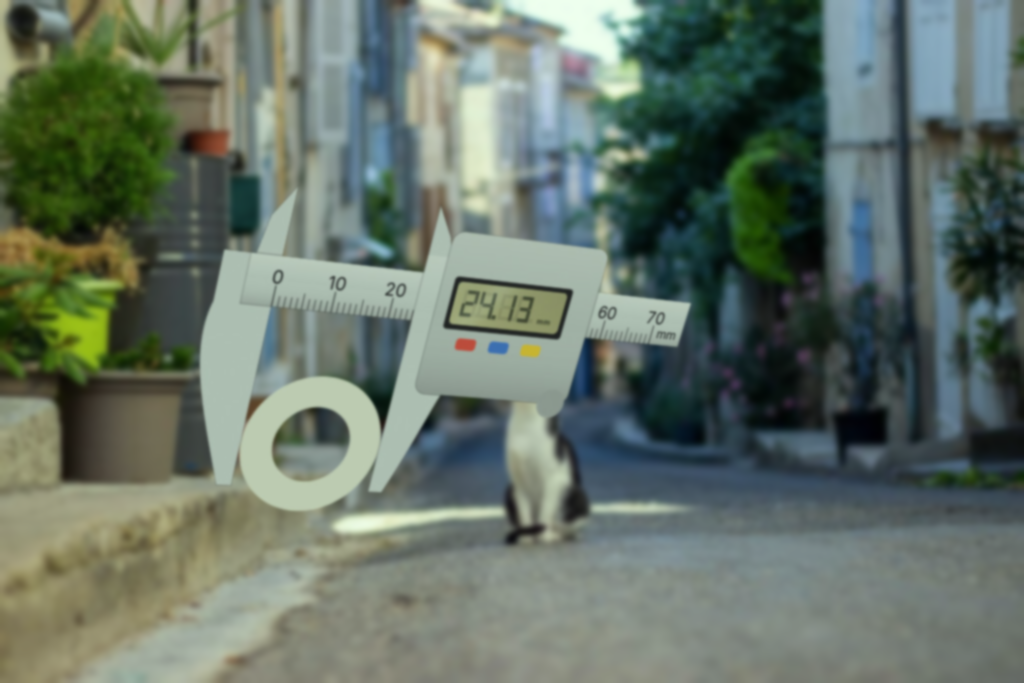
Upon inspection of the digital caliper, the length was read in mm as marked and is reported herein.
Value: 24.13 mm
